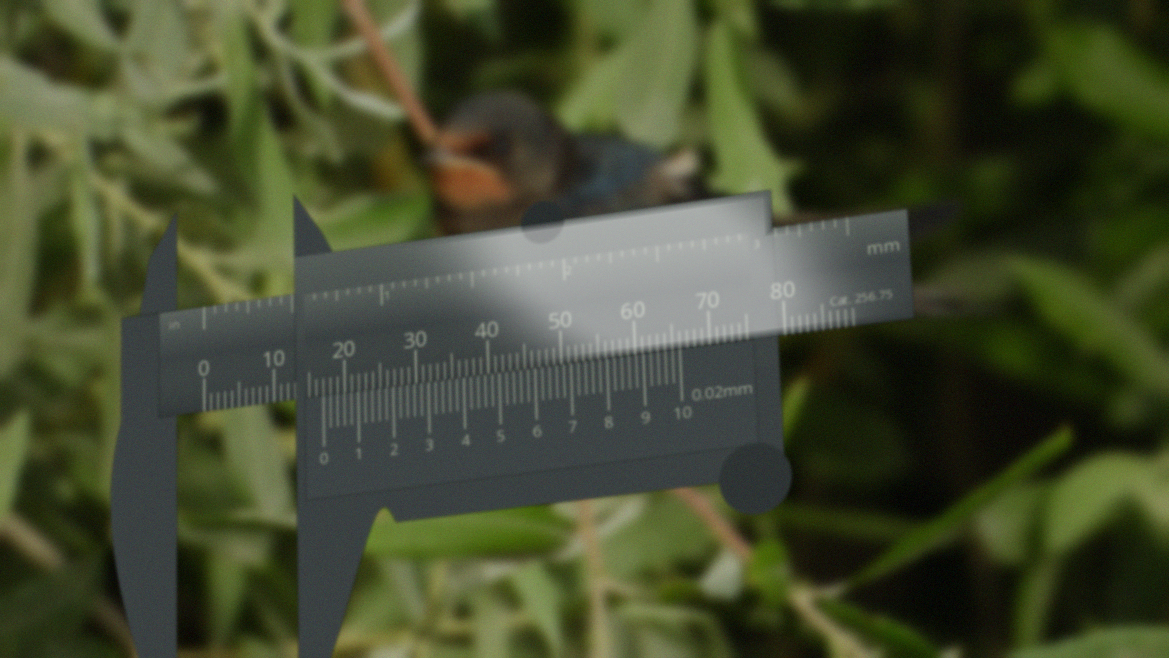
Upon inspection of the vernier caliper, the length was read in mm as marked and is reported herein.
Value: 17.0 mm
